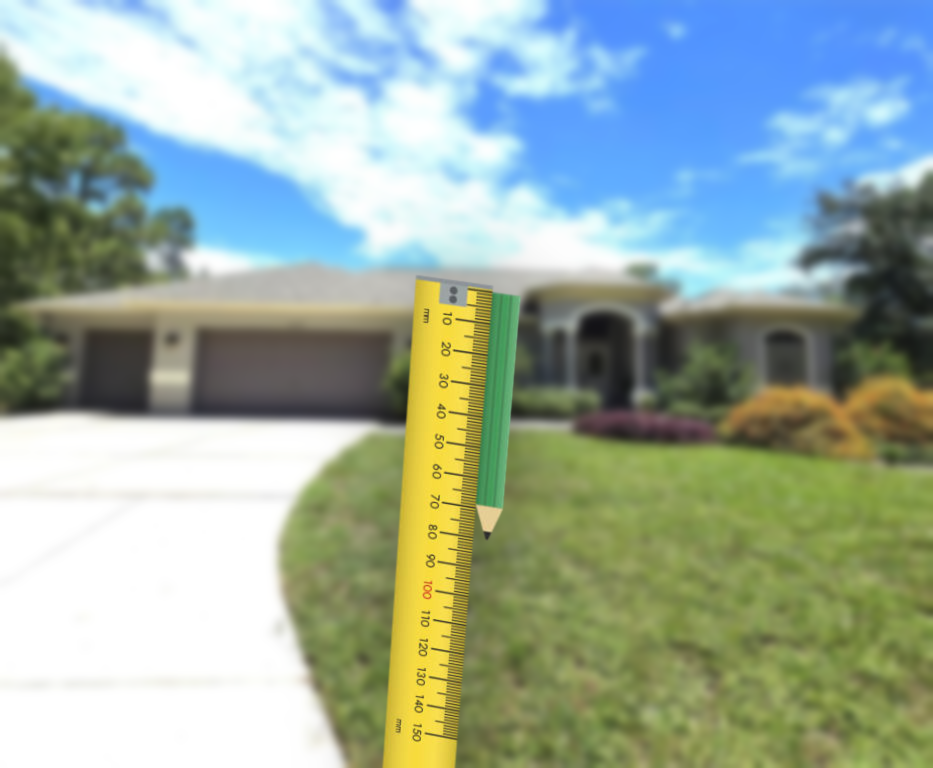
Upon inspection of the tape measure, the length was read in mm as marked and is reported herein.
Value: 80 mm
